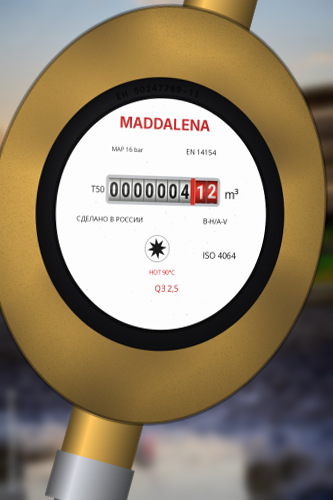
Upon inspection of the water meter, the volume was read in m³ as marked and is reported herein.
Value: 4.12 m³
